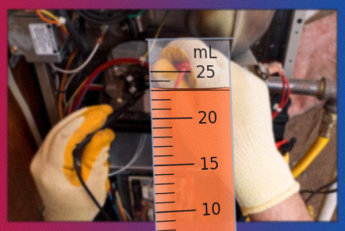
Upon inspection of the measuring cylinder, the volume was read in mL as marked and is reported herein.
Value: 23 mL
